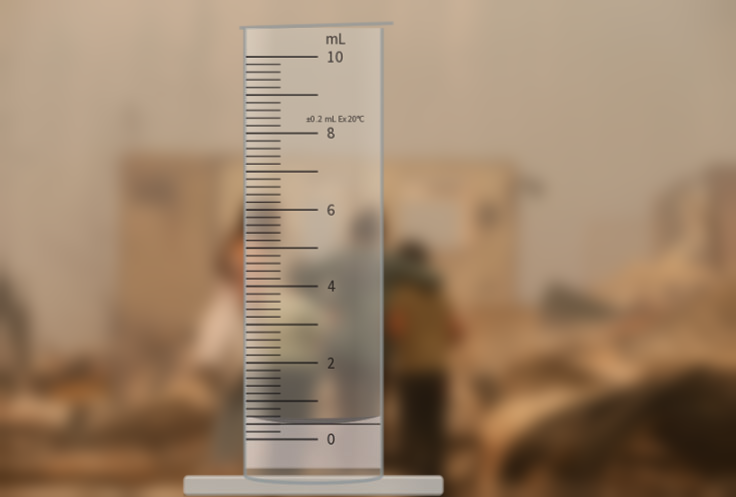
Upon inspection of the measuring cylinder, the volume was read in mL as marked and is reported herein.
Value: 0.4 mL
